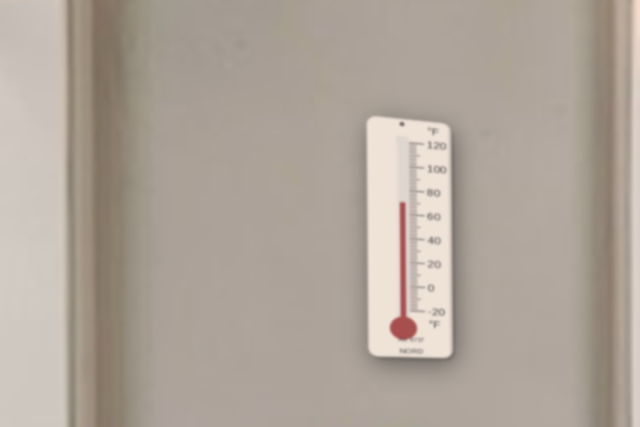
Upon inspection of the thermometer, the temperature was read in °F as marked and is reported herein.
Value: 70 °F
